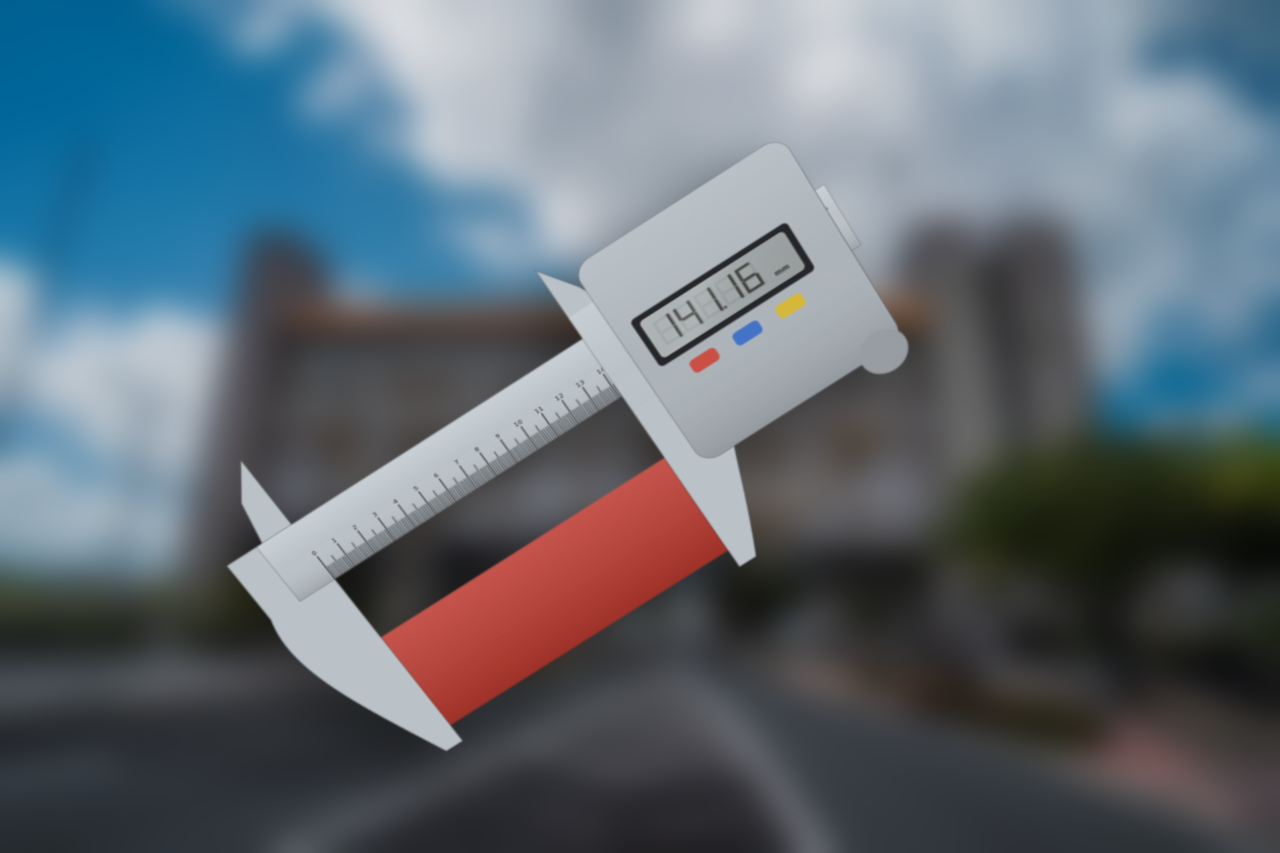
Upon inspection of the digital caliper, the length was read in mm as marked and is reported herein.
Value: 141.16 mm
